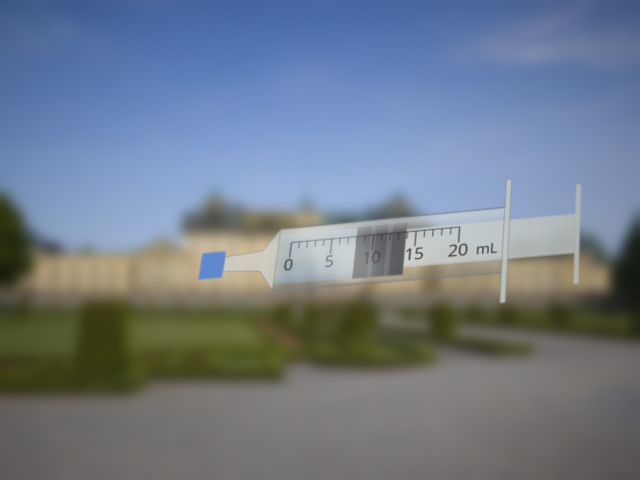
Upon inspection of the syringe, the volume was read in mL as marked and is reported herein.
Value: 8 mL
